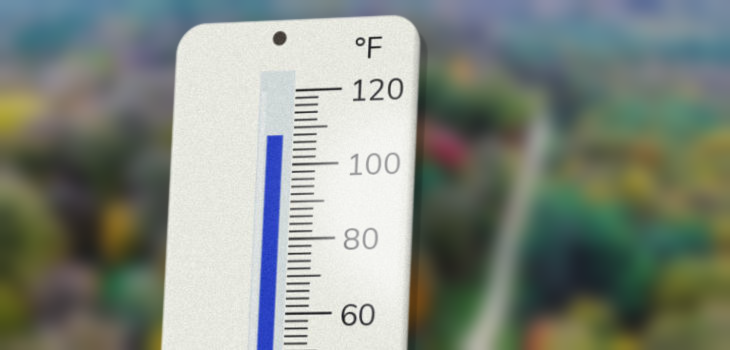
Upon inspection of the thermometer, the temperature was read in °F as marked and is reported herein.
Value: 108 °F
